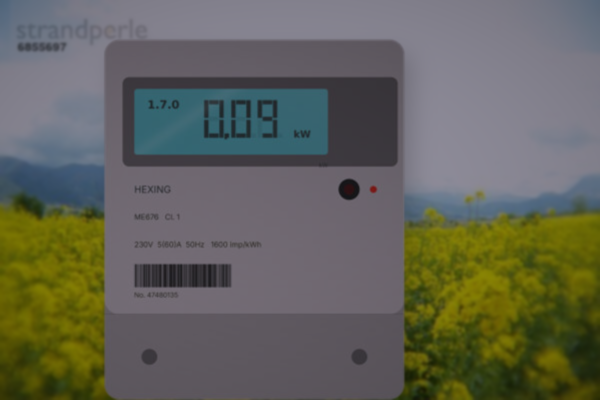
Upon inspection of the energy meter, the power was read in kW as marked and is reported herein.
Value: 0.09 kW
